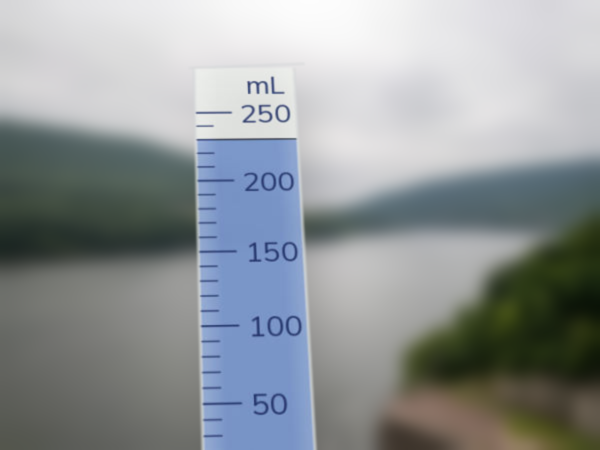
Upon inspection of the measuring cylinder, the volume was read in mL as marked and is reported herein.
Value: 230 mL
